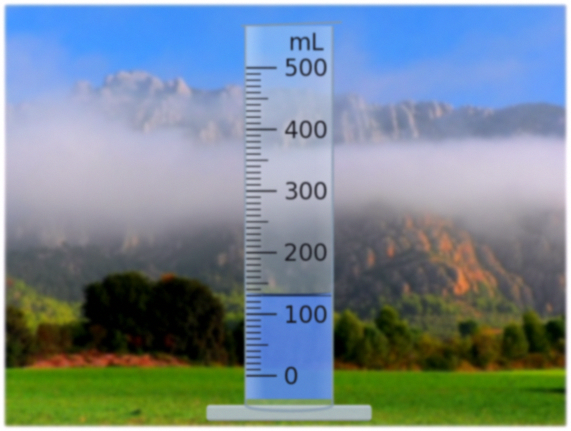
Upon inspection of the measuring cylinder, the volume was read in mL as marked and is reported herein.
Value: 130 mL
